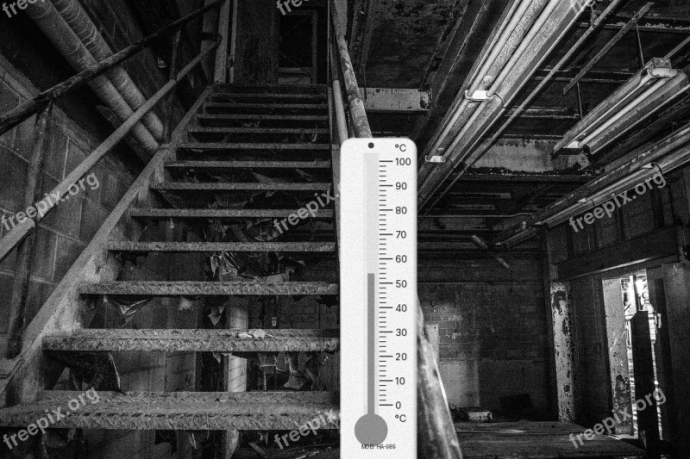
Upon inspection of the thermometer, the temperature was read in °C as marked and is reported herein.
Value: 54 °C
